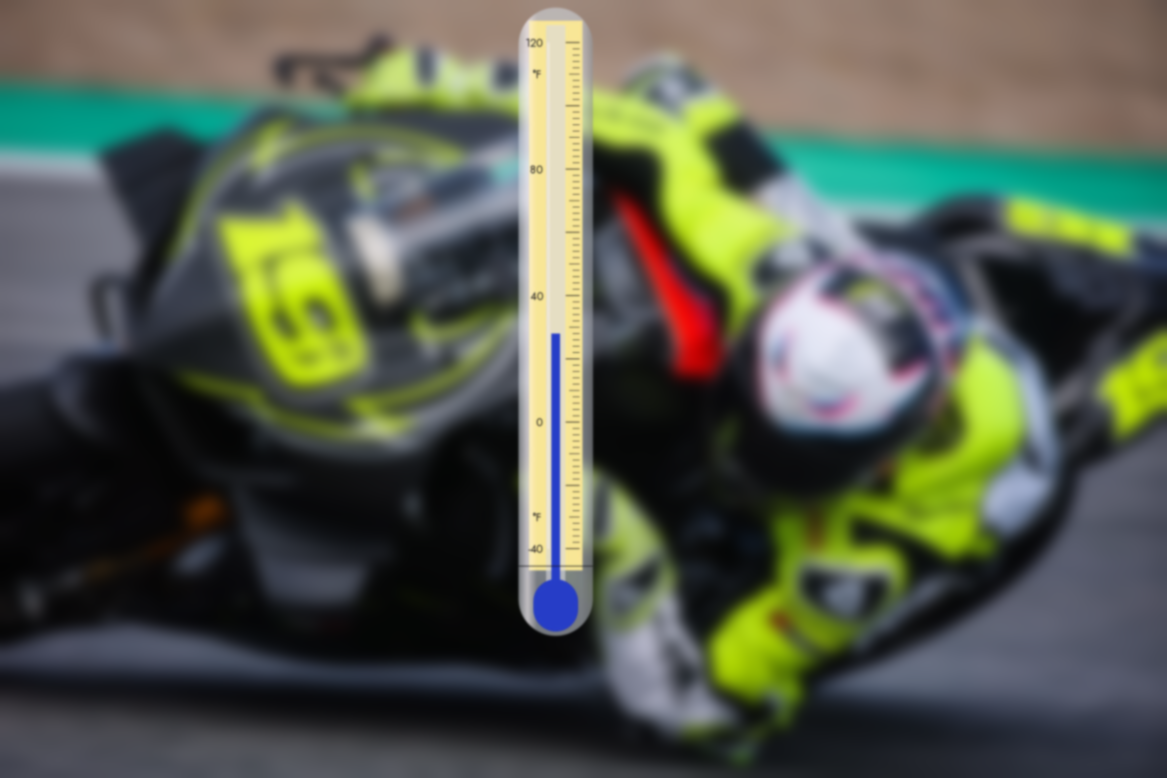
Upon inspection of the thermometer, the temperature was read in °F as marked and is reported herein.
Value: 28 °F
